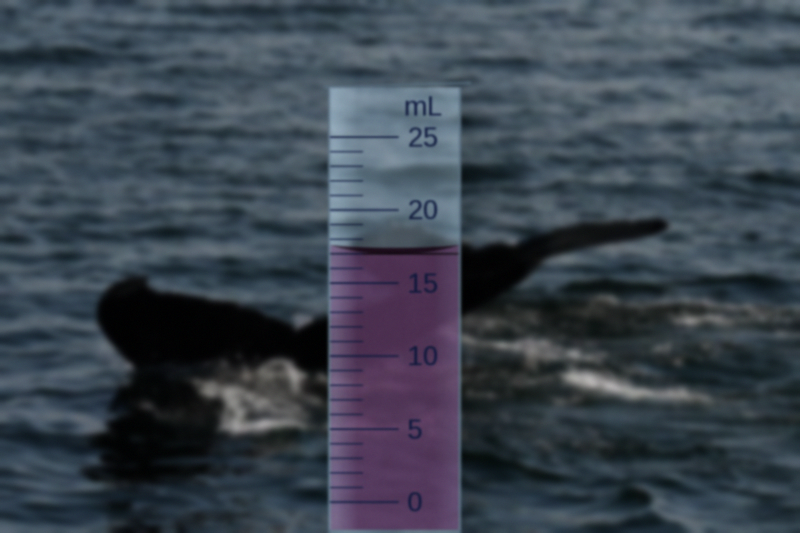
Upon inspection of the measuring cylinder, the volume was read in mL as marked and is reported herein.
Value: 17 mL
